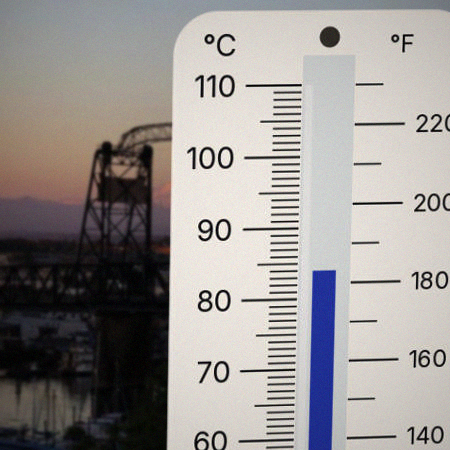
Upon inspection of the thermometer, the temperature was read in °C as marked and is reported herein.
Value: 84 °C
